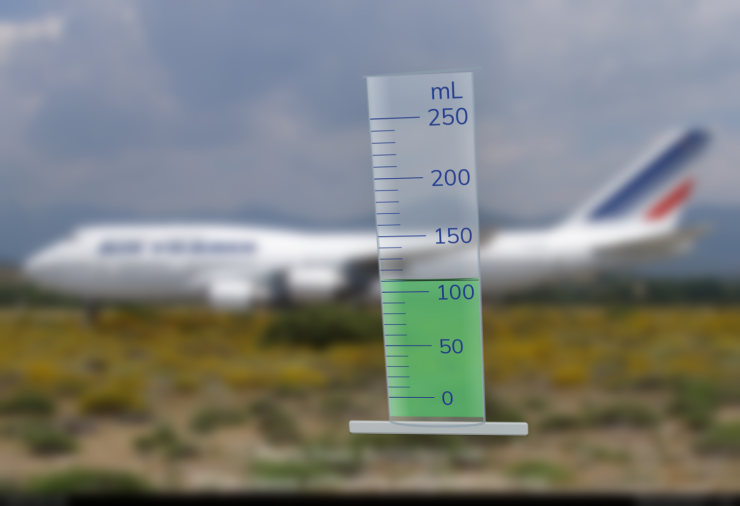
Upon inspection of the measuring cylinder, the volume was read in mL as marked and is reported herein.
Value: 110 mL
